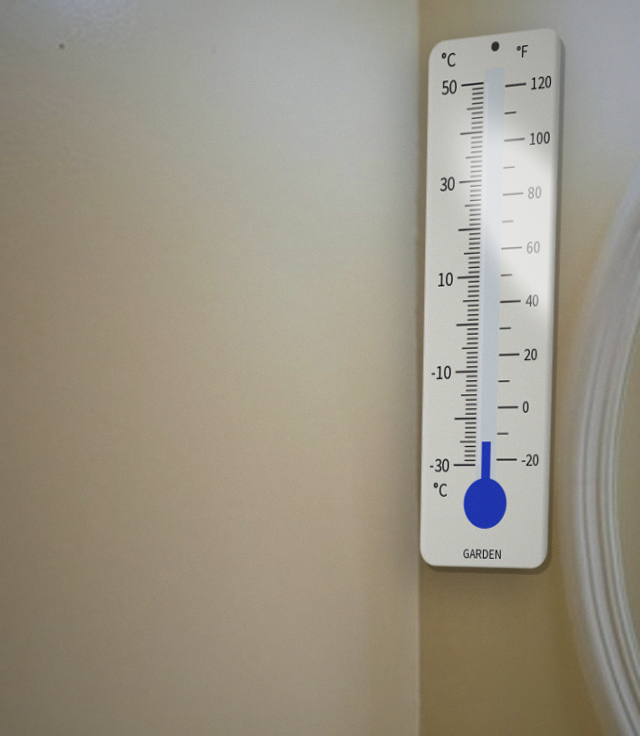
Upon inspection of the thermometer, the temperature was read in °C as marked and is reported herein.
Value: -25 °C
